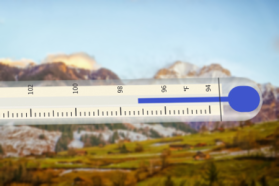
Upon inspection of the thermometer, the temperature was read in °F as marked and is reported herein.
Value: 97.2 °F
